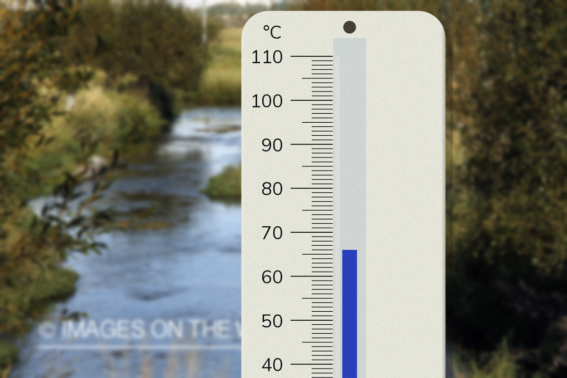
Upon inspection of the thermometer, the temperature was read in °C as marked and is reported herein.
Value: 66 °C
